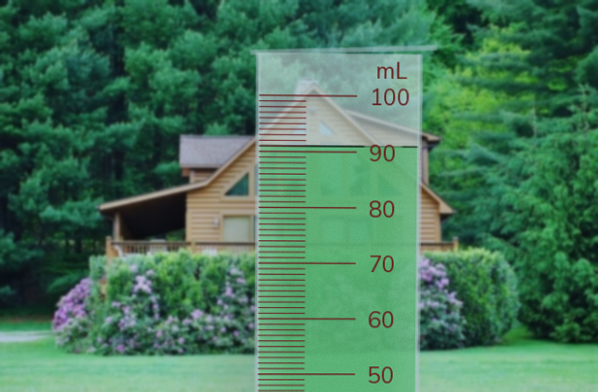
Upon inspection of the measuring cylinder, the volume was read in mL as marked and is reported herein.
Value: 91 mL
